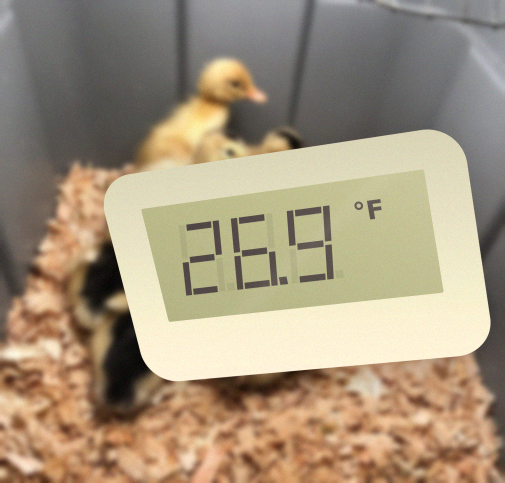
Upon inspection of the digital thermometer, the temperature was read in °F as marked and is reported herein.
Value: 26.9 °F
